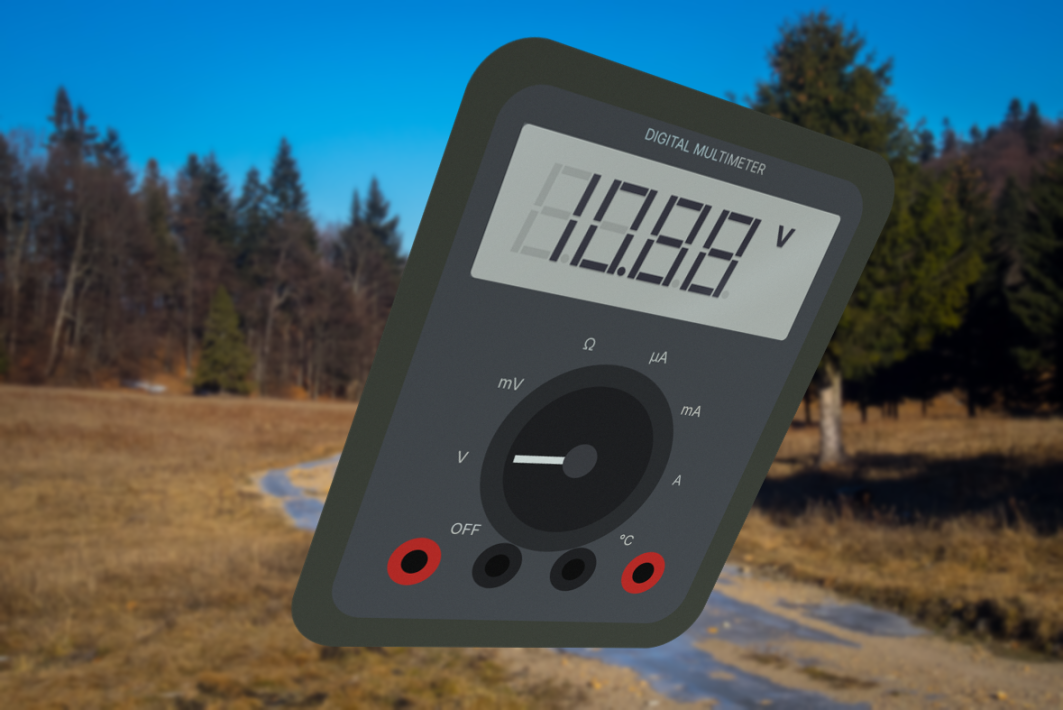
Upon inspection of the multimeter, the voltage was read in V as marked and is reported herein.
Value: 10.88 V
